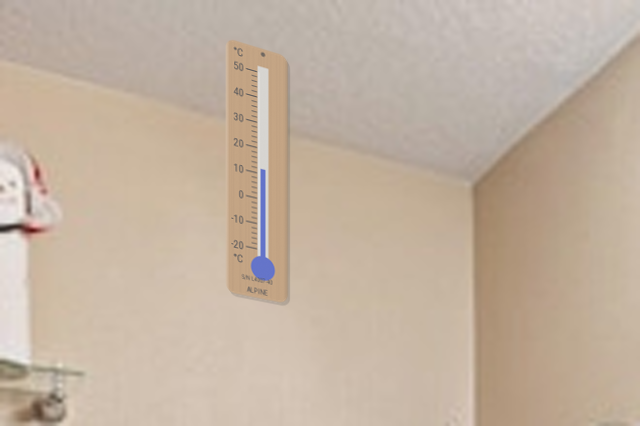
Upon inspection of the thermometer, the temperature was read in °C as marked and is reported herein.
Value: 12 °C
